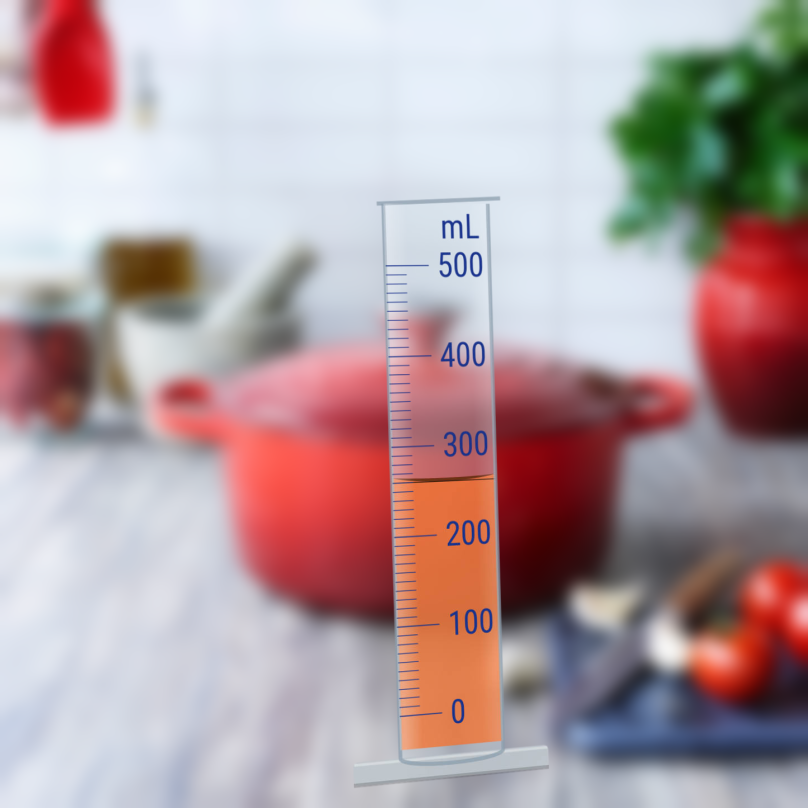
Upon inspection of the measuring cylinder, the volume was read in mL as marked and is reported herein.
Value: 260 mL
